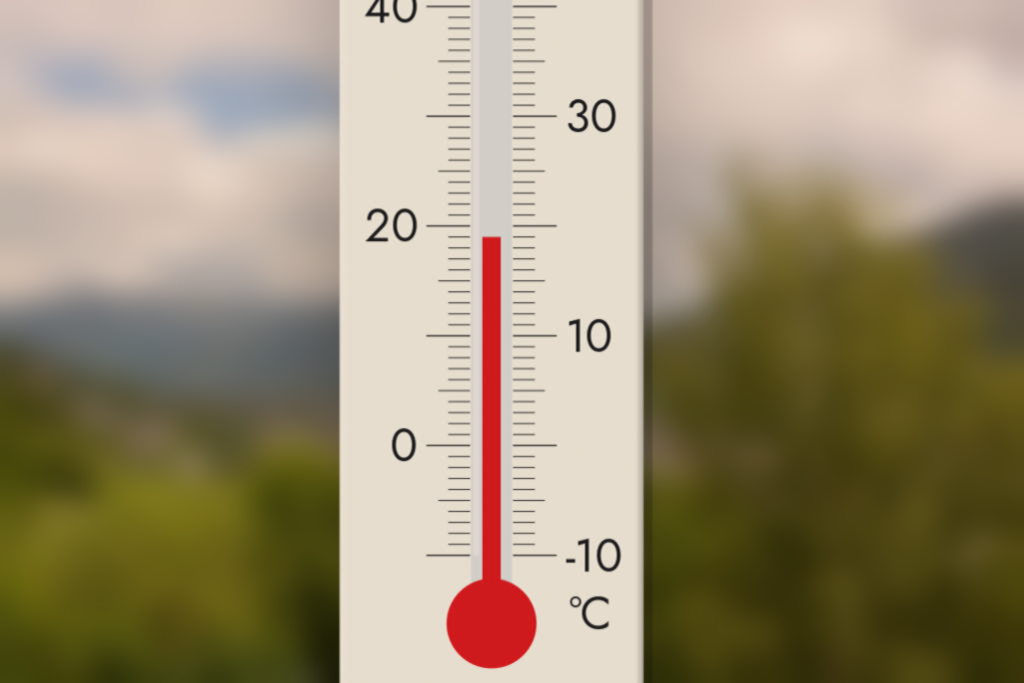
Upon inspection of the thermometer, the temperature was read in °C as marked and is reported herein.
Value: 19 °C
